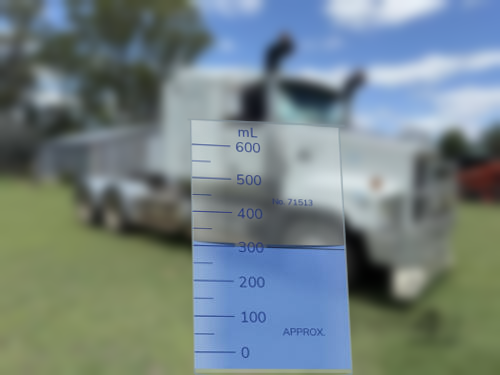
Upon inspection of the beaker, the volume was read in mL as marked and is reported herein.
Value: 300 mL
